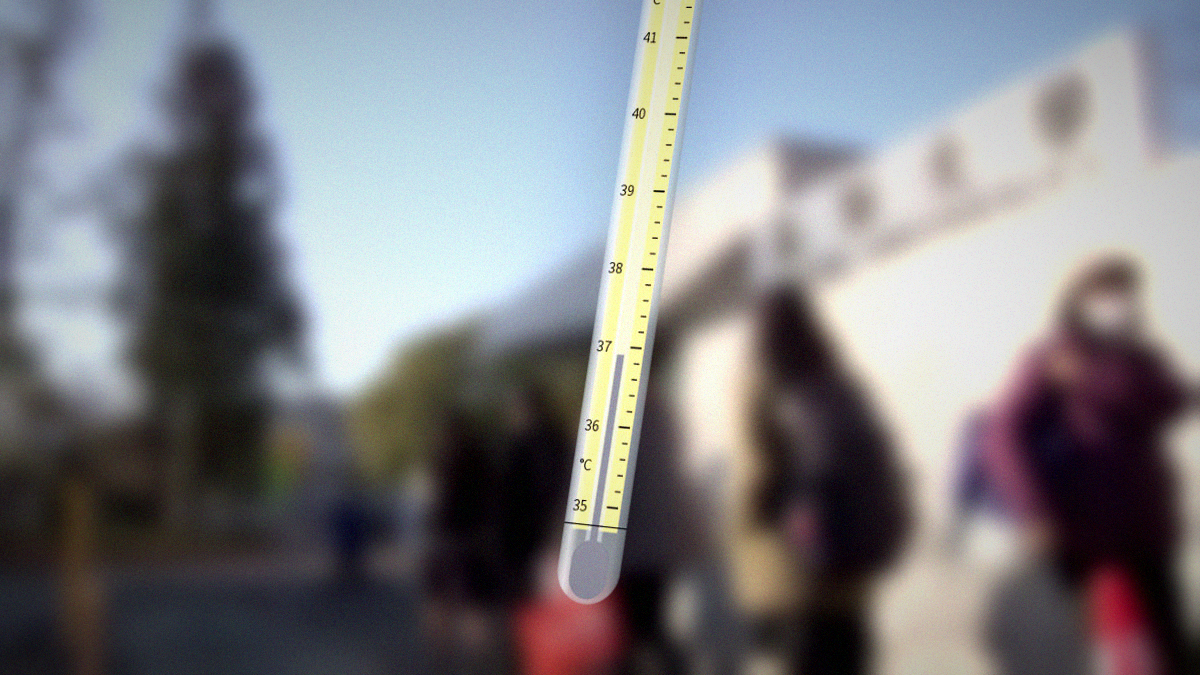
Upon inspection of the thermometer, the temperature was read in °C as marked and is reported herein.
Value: 36.9 °C
